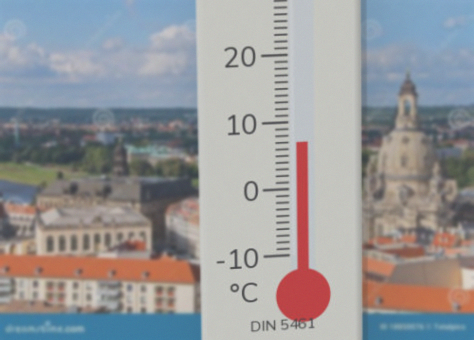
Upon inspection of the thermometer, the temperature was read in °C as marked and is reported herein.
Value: 7 °C
